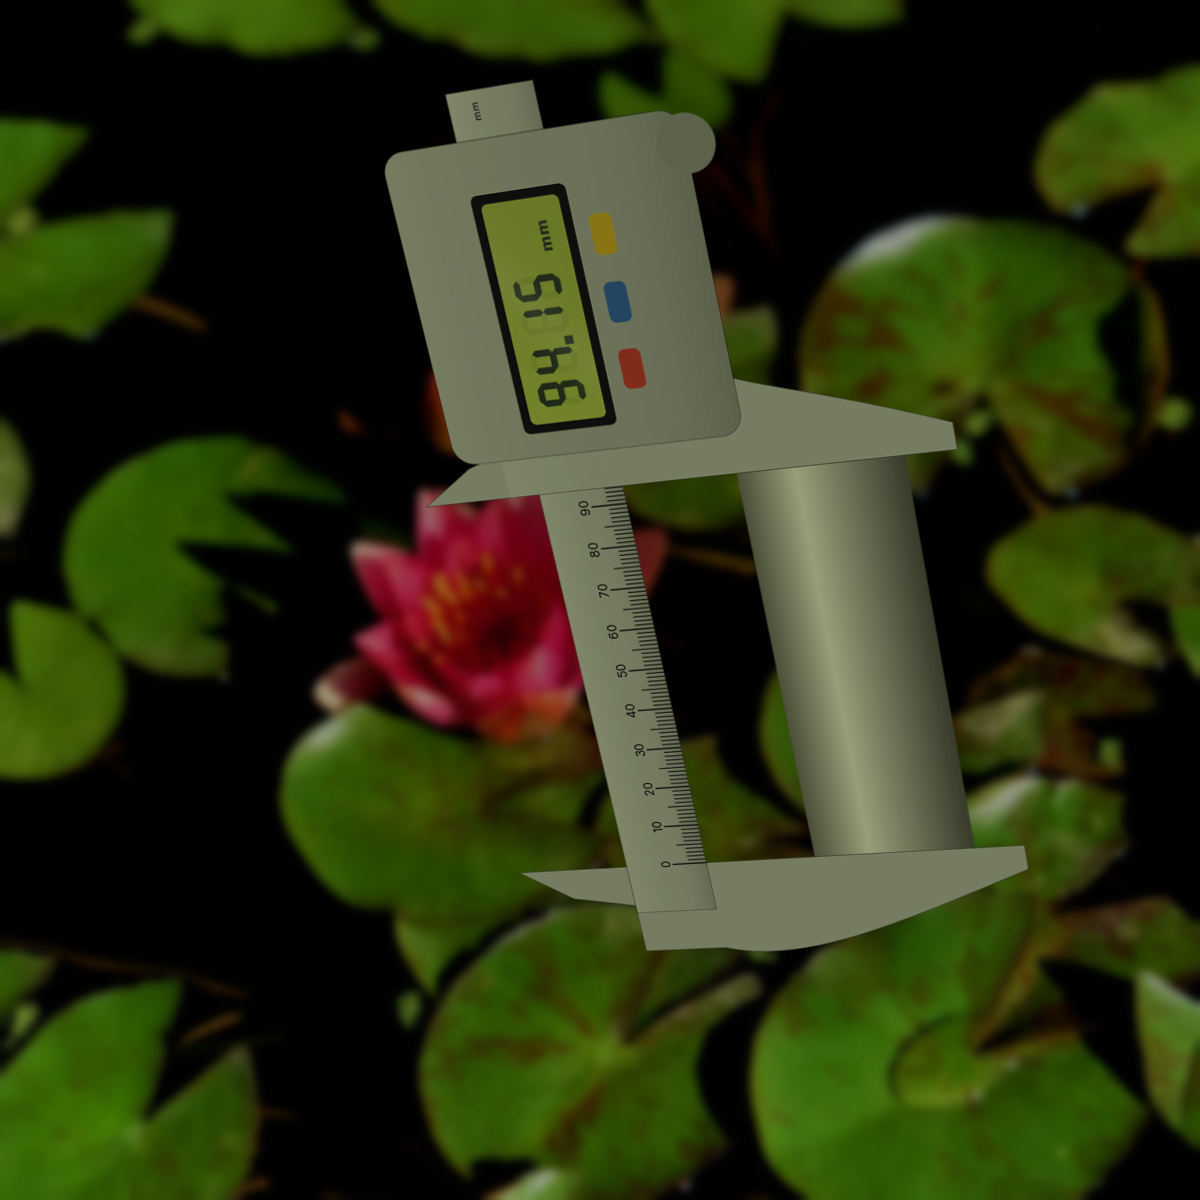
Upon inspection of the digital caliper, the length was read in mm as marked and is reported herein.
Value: 94.15 mm
